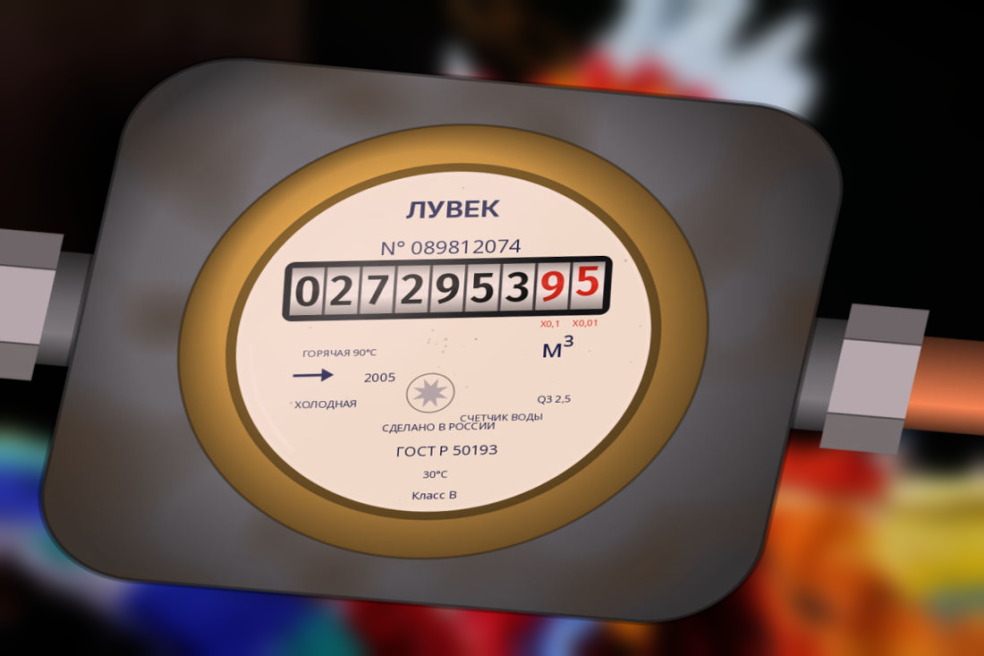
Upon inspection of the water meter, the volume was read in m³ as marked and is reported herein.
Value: 272953.95 m³
